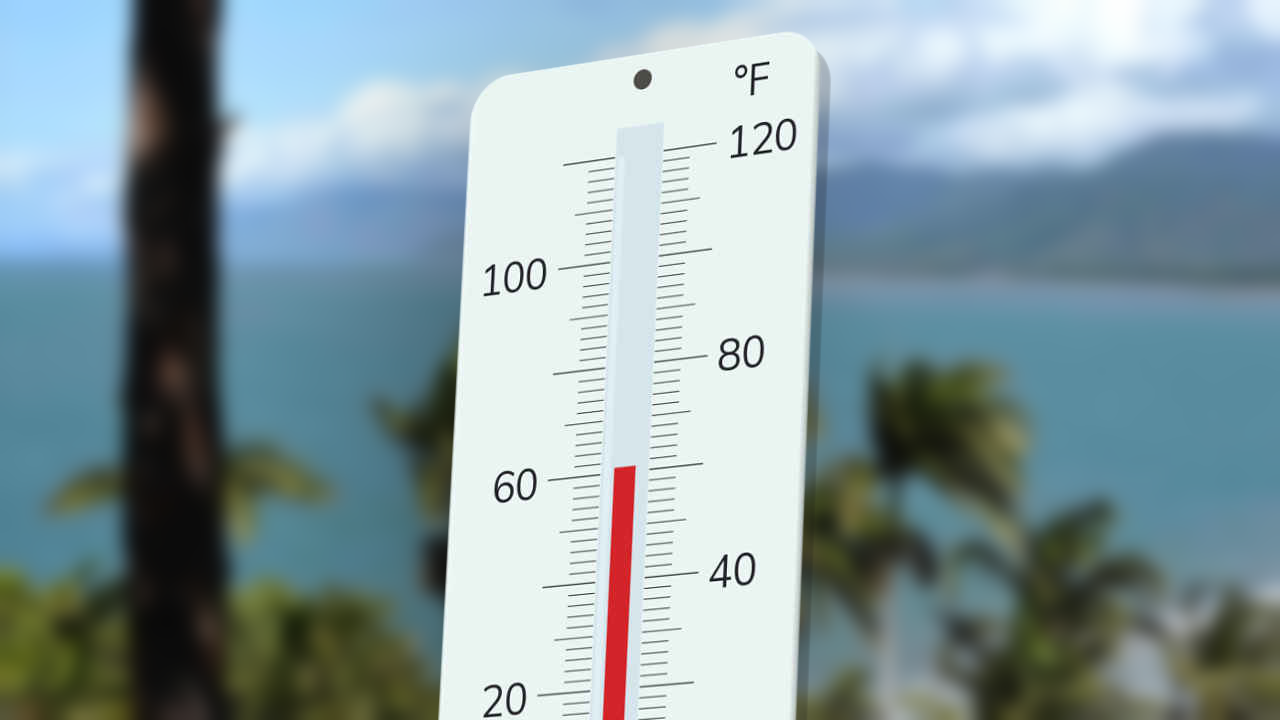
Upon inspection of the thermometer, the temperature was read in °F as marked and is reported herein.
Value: 61 °F
